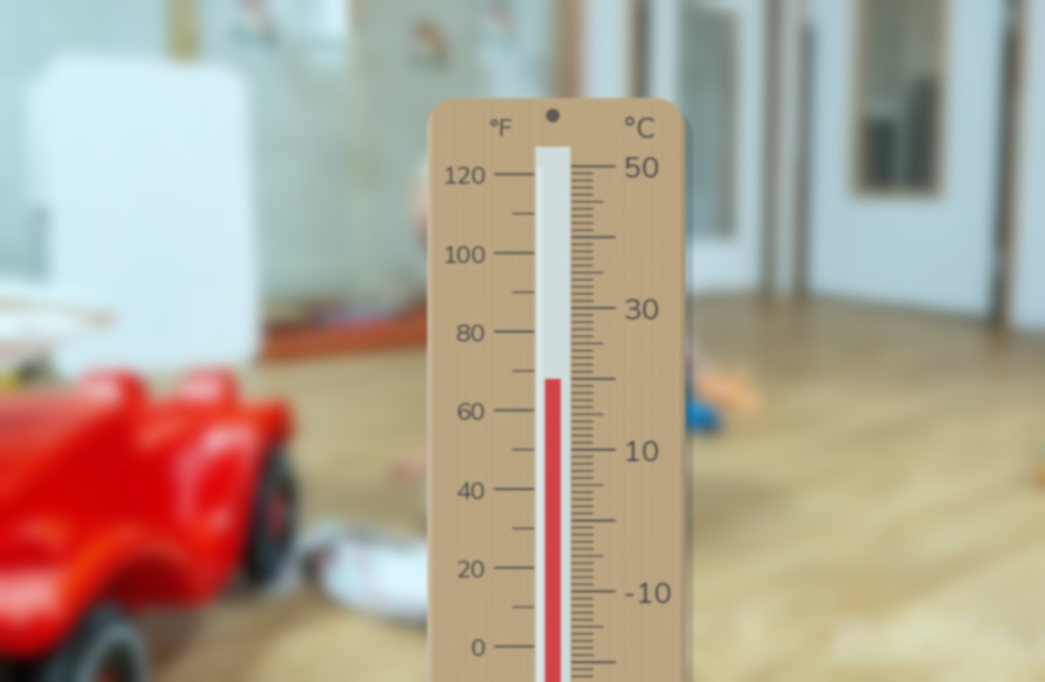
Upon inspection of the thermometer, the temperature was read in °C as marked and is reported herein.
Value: 20 °C
